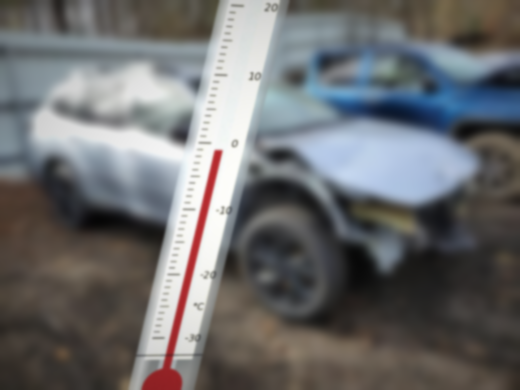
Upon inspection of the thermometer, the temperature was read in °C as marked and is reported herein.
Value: -1 °C
